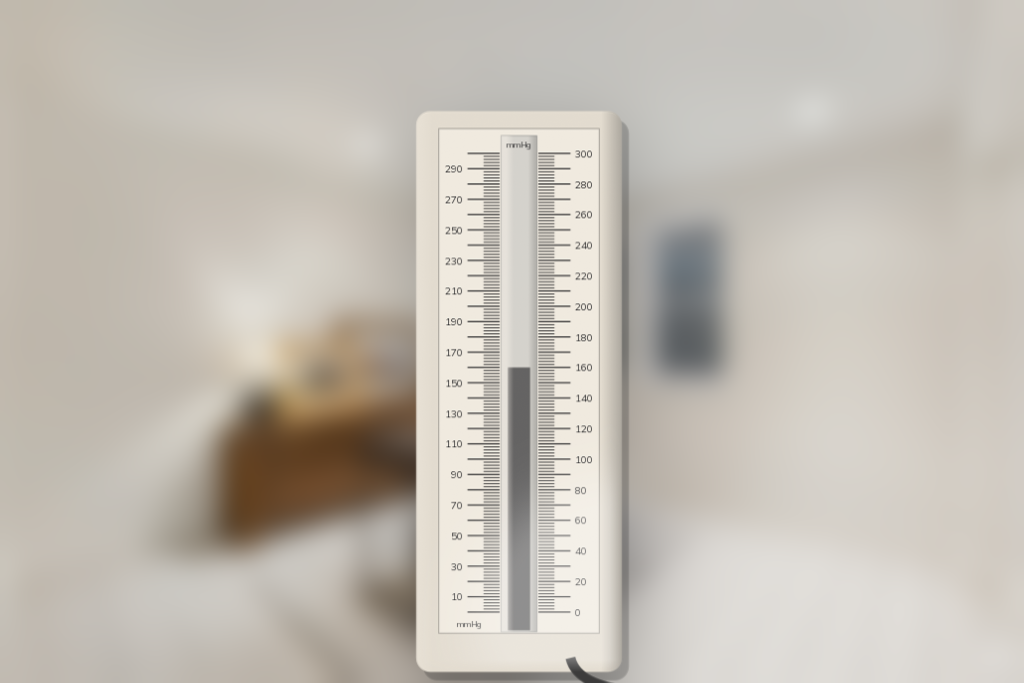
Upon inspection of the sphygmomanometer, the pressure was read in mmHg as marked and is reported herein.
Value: 160 mmHg
